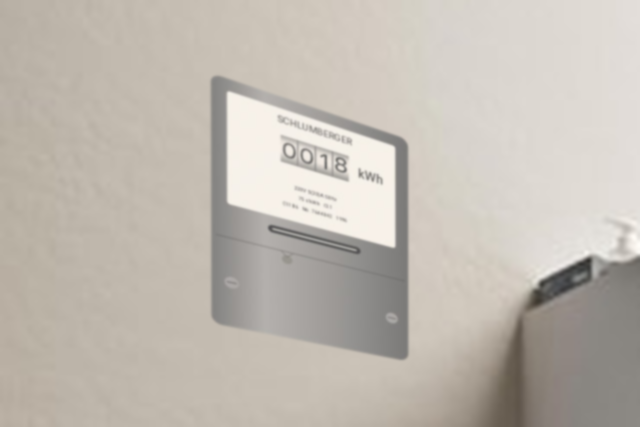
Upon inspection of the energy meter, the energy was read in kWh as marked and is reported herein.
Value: 18 kWh
